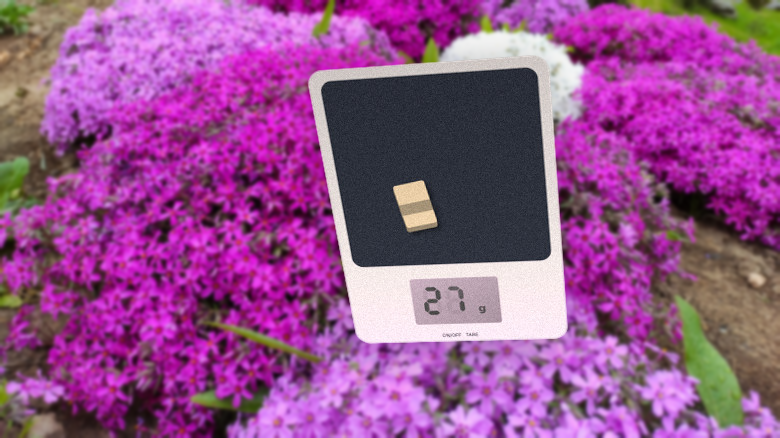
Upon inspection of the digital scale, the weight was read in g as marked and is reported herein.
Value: 27 g
